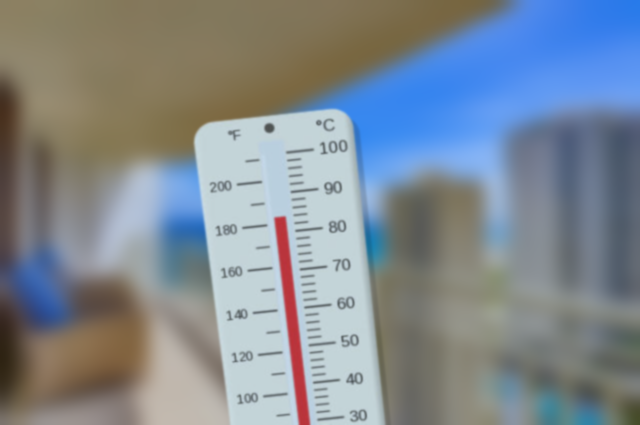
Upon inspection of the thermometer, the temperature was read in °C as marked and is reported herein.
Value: 84 °C
